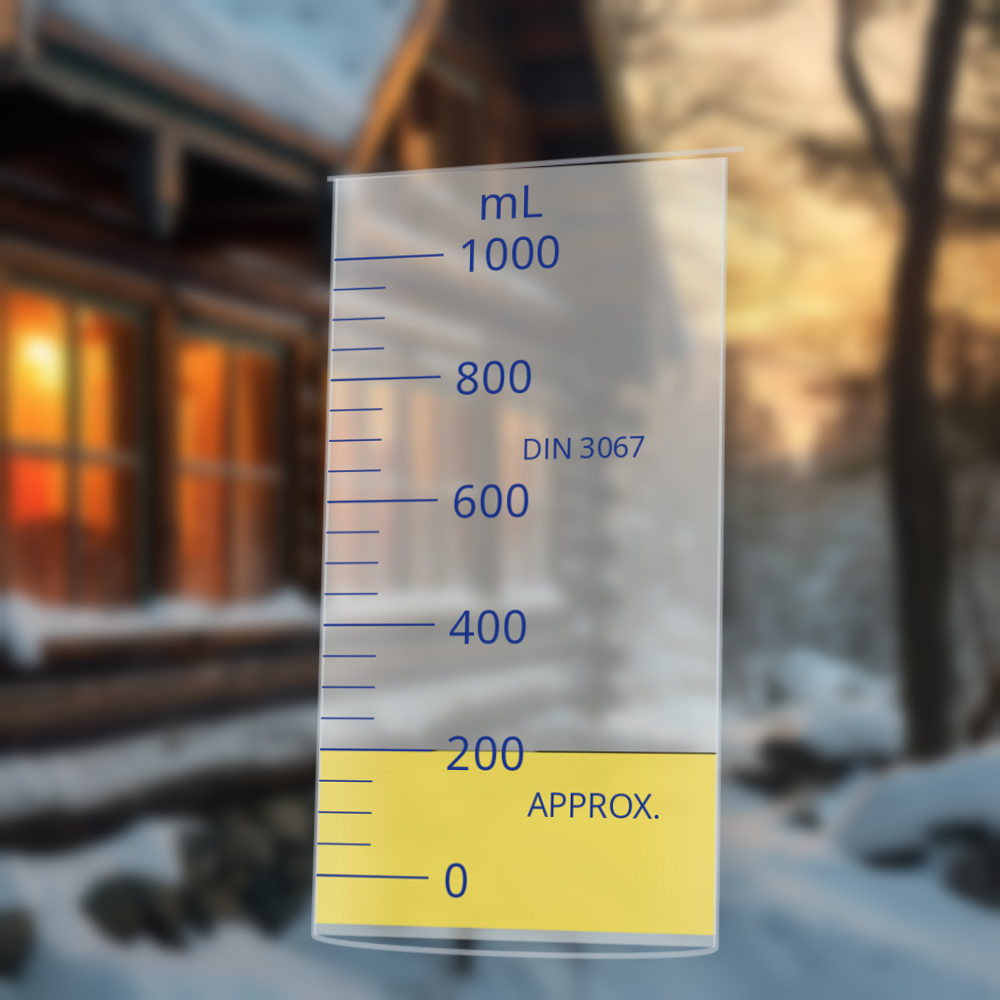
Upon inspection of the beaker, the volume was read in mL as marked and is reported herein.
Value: 200 mL
